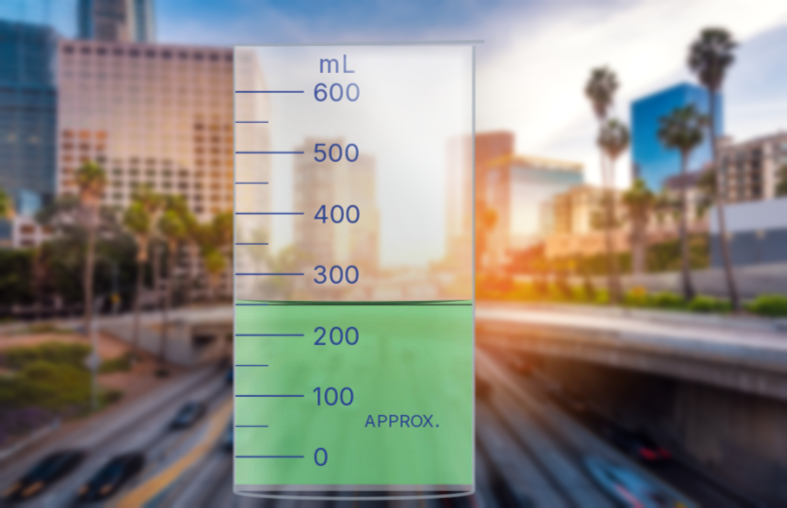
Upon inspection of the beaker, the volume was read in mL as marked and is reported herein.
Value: 250 mL
